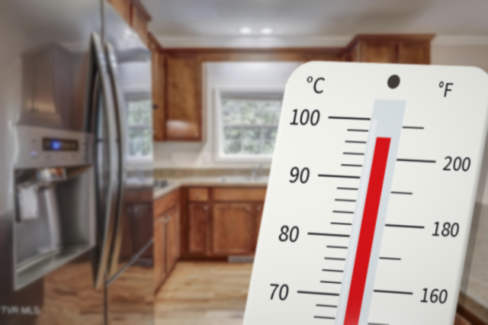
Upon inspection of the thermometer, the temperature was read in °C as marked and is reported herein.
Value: 97 °C
